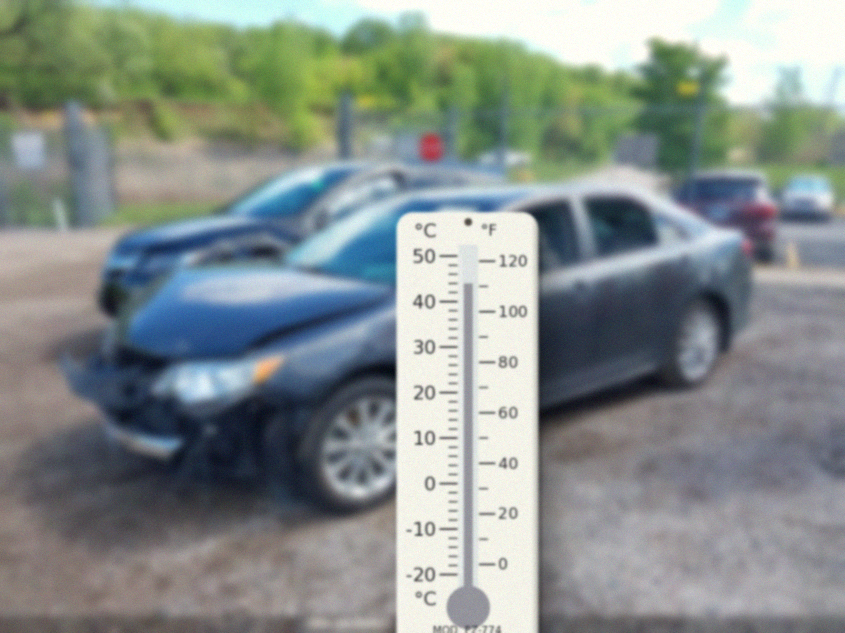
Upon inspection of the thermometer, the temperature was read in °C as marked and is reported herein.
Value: 44 °C
